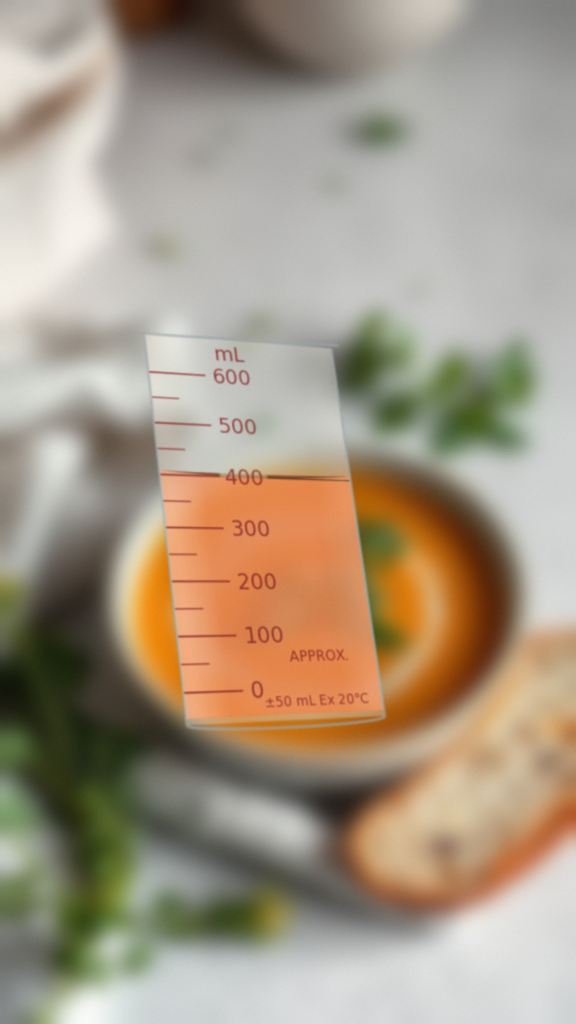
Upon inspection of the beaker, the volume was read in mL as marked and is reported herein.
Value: 400 mL
